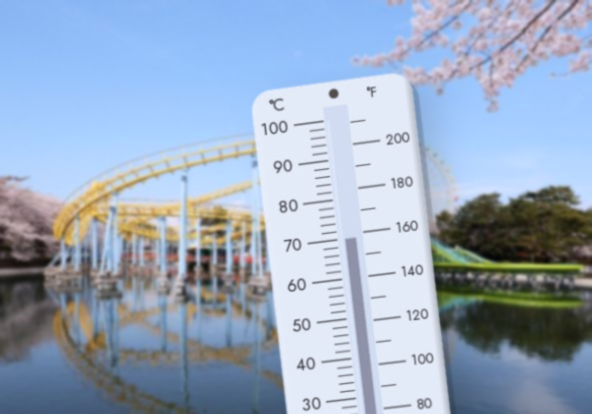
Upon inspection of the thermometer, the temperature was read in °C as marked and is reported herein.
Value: 70 °C
